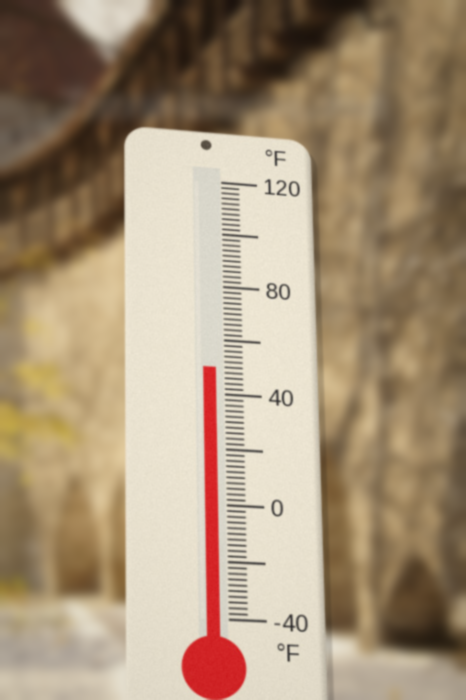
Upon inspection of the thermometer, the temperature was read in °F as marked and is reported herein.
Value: 50 °F
